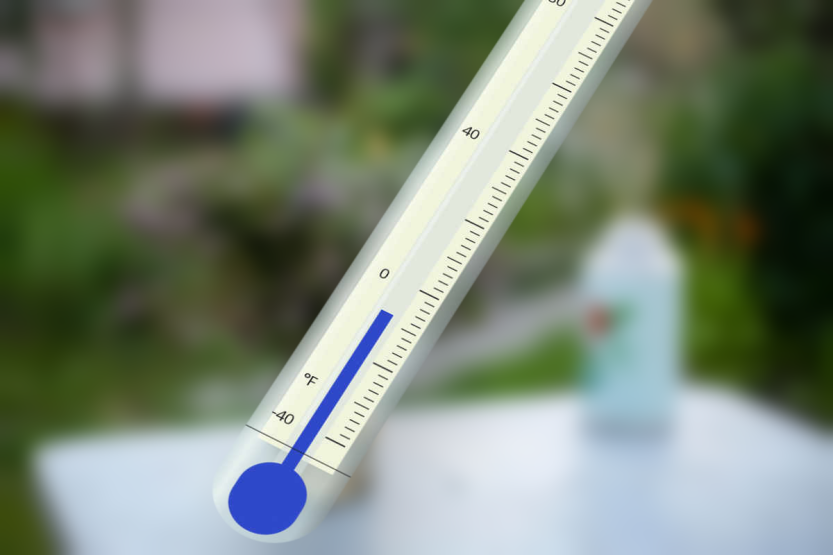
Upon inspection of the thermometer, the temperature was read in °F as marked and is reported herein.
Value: -8 °F
